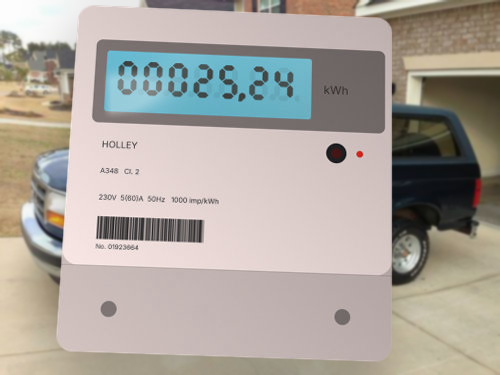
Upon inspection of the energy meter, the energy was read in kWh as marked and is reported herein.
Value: 25.24 kWh
